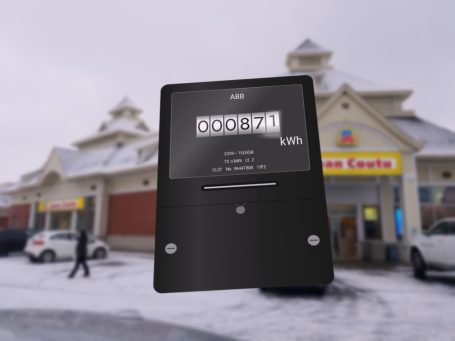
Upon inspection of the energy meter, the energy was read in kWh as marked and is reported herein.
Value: 871 kWh
